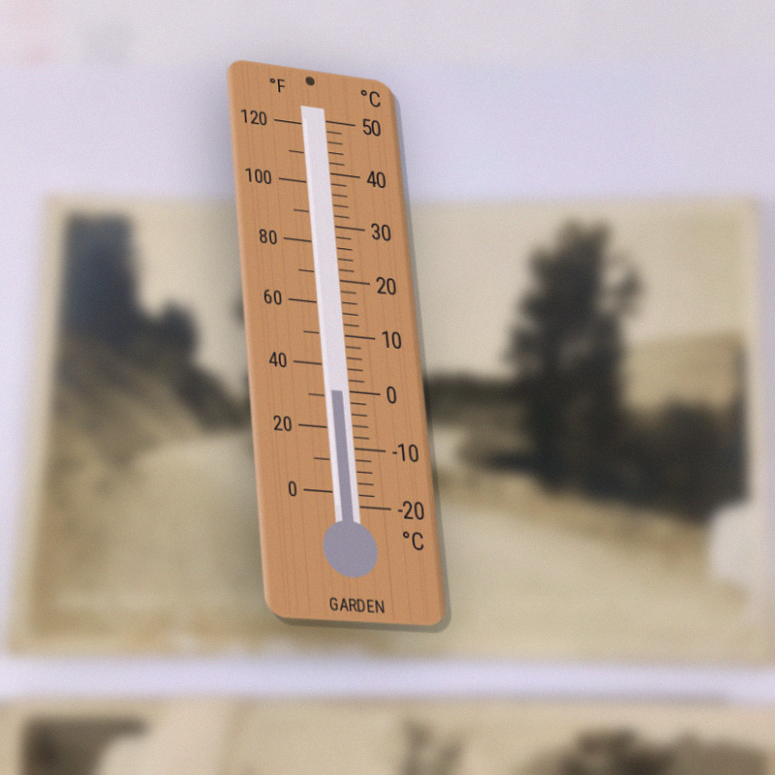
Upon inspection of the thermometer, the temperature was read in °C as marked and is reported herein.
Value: 0 °C
